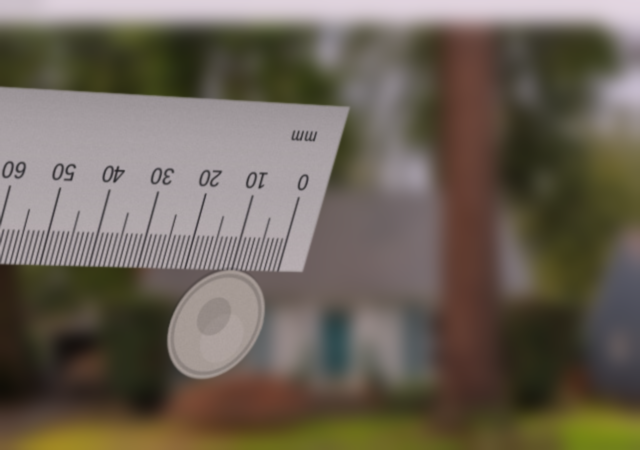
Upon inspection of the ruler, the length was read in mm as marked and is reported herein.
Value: 20 mm
